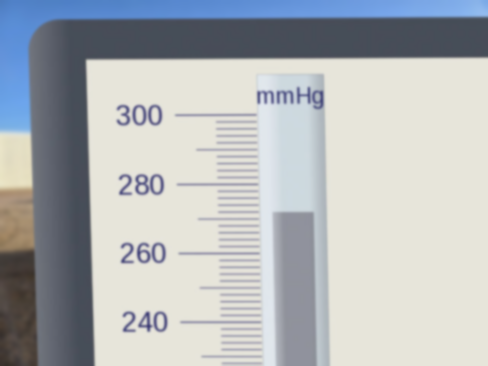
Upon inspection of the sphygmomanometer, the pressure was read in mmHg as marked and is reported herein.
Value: 272 mmHg
